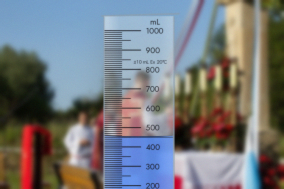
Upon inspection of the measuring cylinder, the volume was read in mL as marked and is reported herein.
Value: 450 mL
